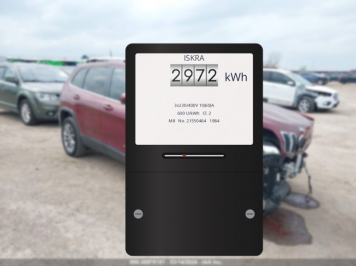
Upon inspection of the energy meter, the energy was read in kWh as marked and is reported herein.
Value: 2972 kWh
